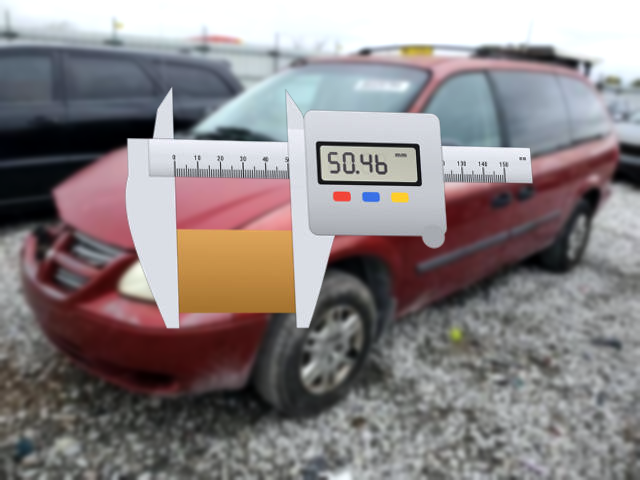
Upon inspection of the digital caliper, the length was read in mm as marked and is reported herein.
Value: 50.46 mm
